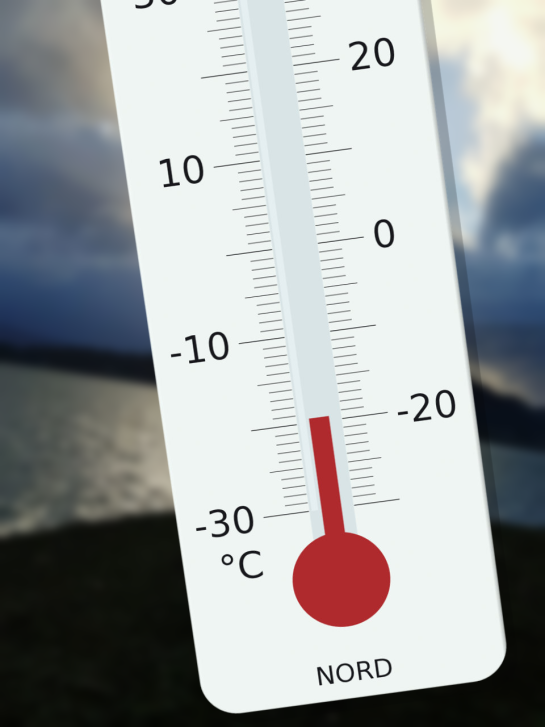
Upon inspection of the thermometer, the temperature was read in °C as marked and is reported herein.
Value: -19.5 °C
